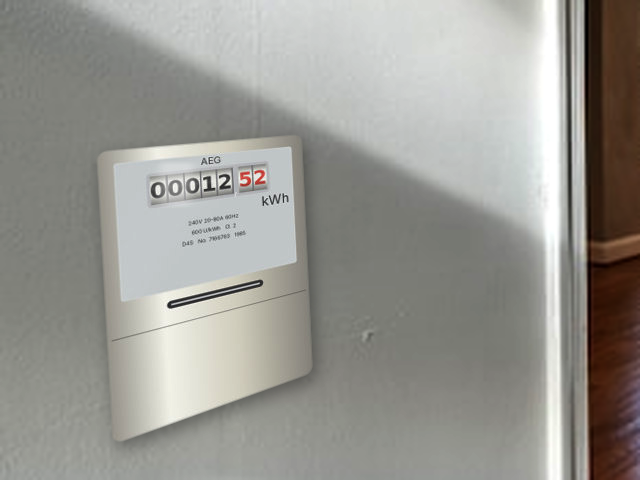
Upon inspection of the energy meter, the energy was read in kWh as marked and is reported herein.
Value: 12.52 kWh
